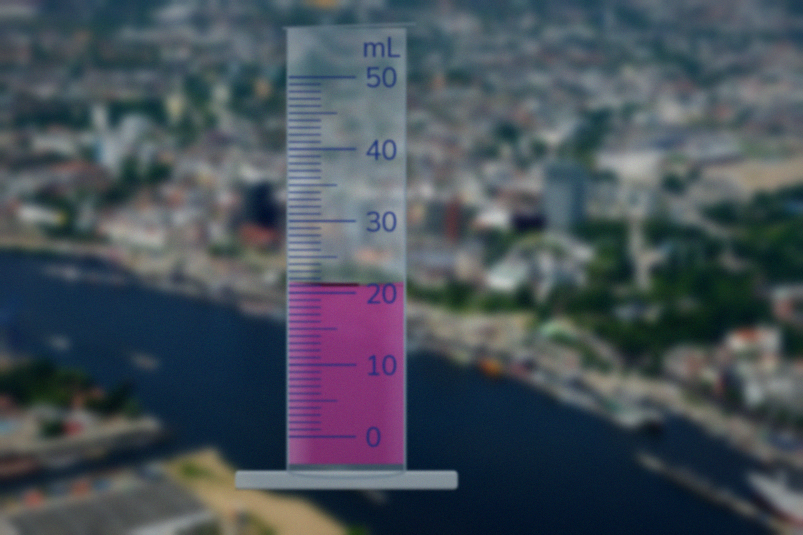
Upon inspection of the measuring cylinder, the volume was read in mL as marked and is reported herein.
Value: 21 mL
